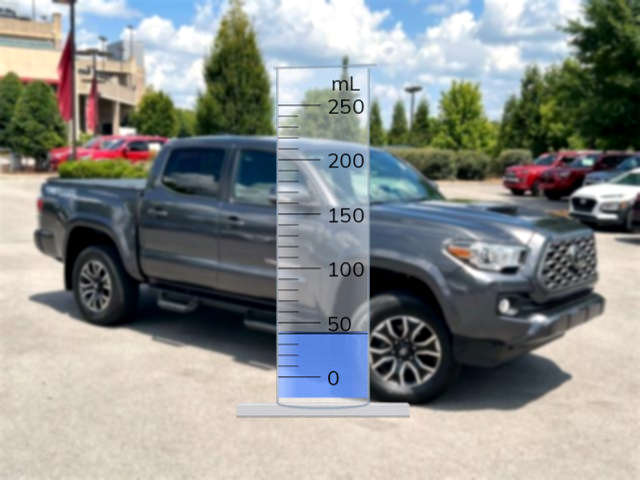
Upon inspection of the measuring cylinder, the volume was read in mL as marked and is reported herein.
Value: 40 mL
